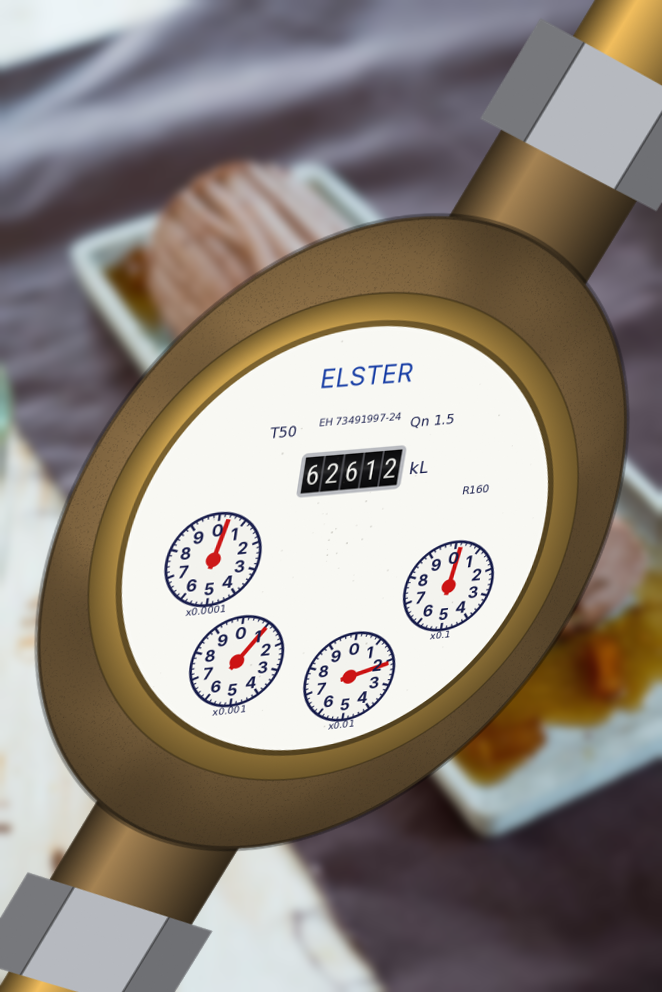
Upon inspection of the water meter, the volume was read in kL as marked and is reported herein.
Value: 62612.0210 kL
